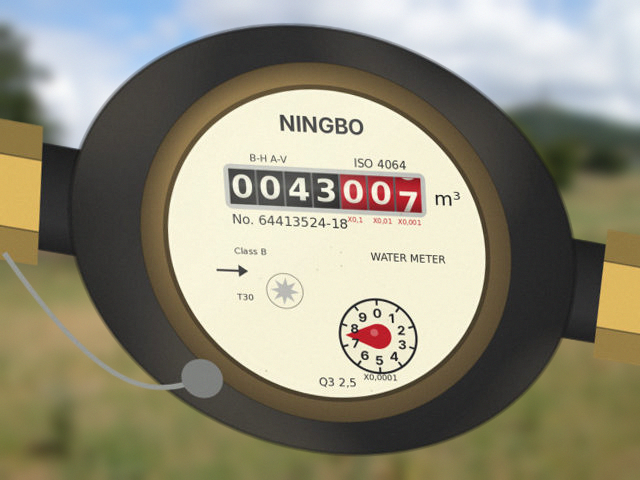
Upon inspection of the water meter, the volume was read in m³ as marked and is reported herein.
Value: 43.0067 m³
